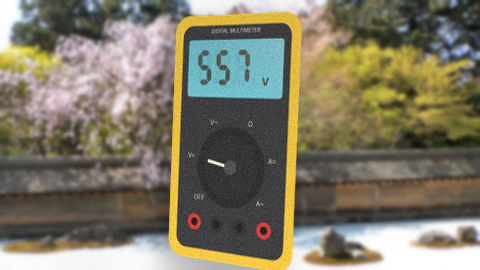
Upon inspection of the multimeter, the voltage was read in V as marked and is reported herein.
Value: 557 V
